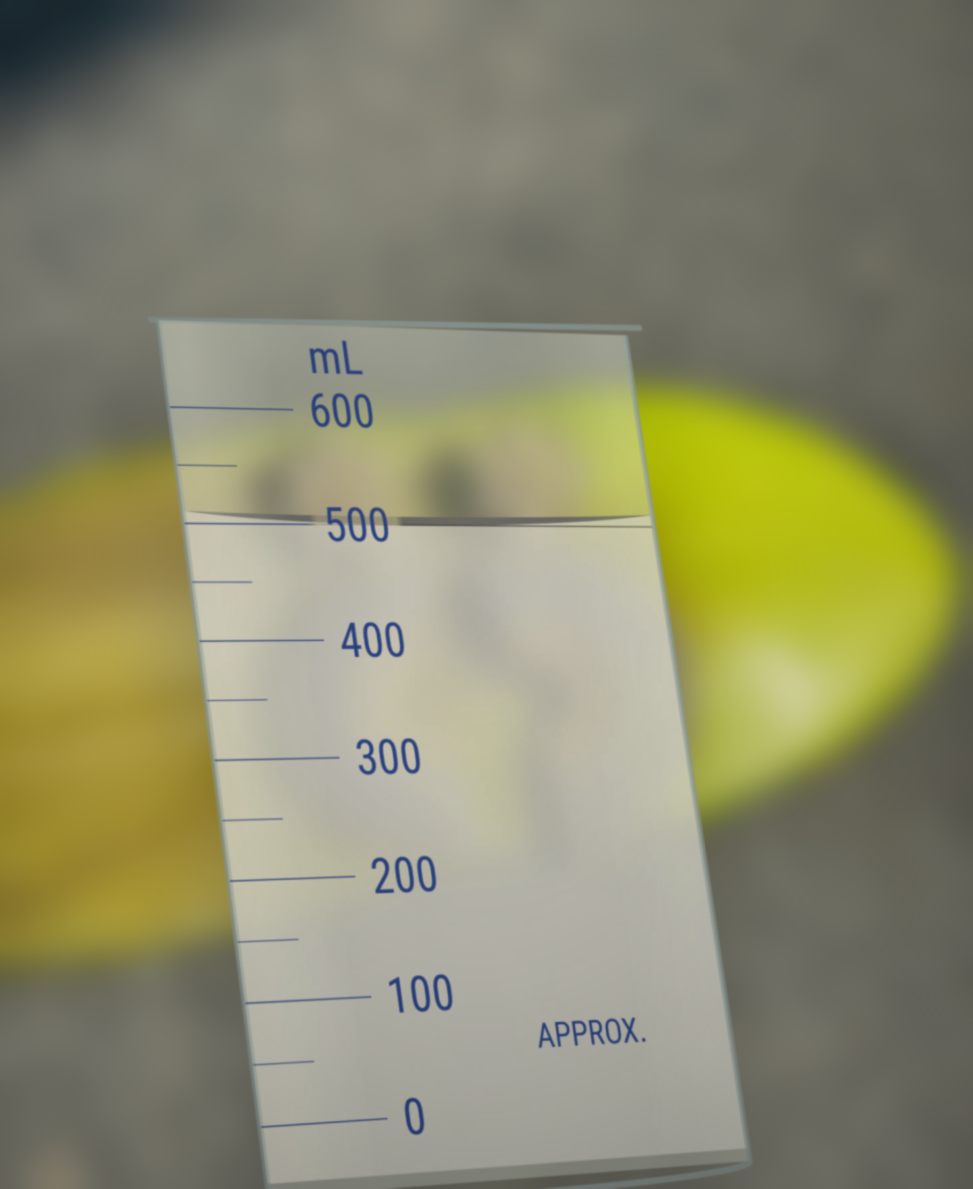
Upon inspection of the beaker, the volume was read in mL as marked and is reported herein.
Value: 500 mL
